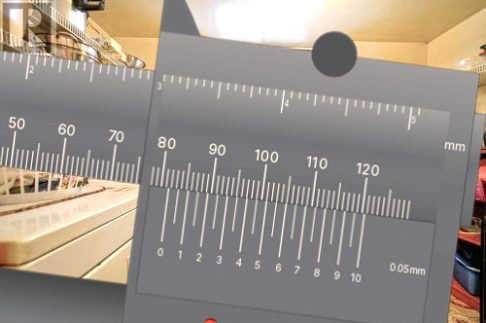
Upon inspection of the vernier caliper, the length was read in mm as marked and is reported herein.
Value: 81.5 mm
